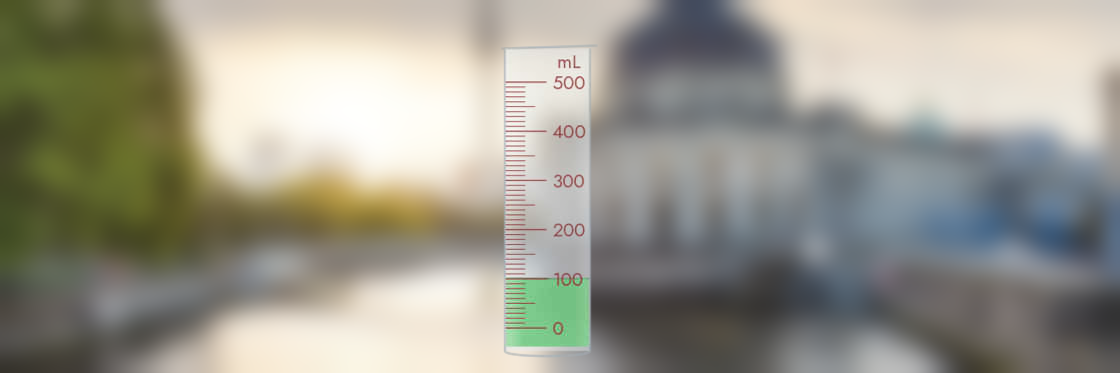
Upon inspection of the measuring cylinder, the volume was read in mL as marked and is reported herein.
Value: 100 mL
